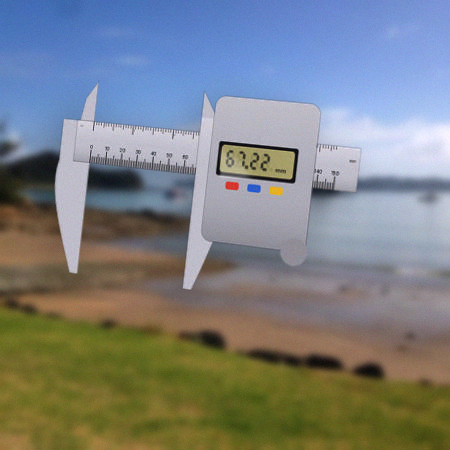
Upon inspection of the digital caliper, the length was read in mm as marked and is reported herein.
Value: 67.22 mm
